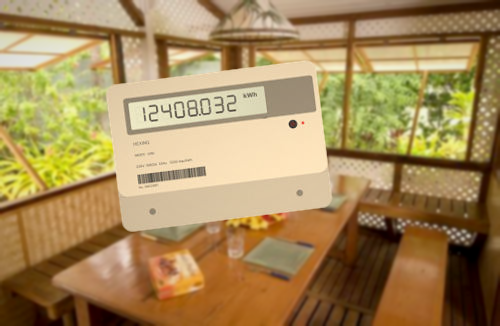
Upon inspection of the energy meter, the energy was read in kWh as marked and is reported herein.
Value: 12408.032 kWh
